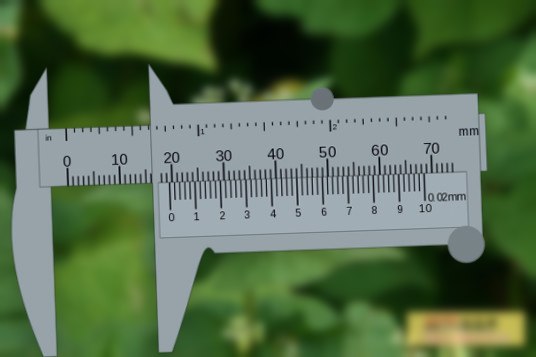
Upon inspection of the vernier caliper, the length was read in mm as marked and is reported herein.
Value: 19.5 mm
